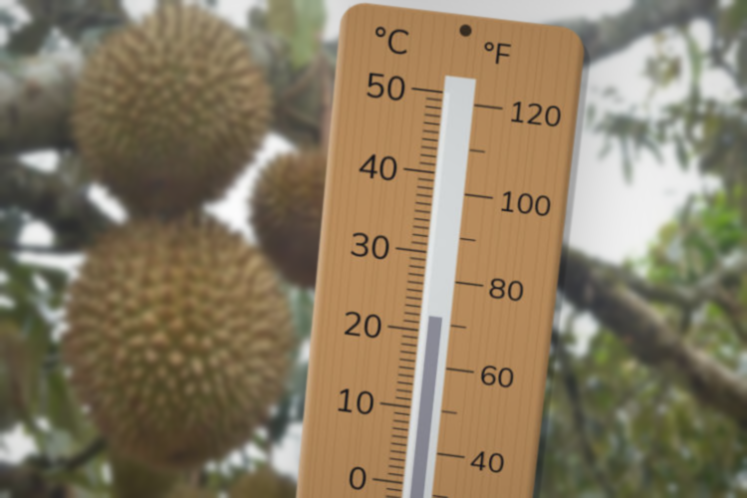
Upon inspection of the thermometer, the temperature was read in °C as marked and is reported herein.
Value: 22 °C
